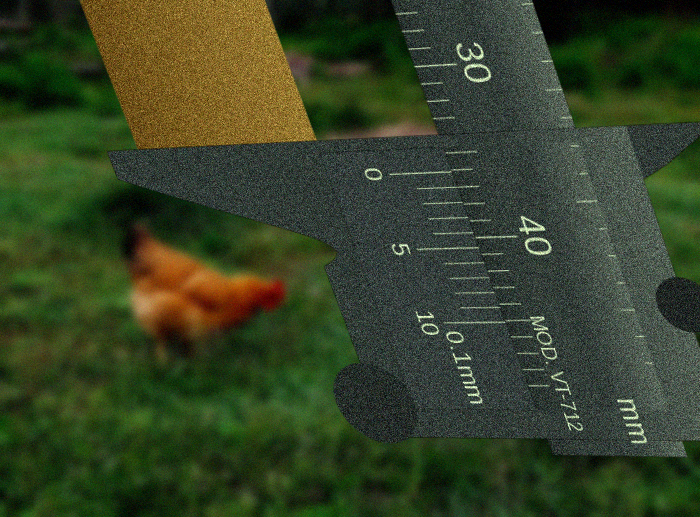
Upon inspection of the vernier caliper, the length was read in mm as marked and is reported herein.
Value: 36.1 mm
